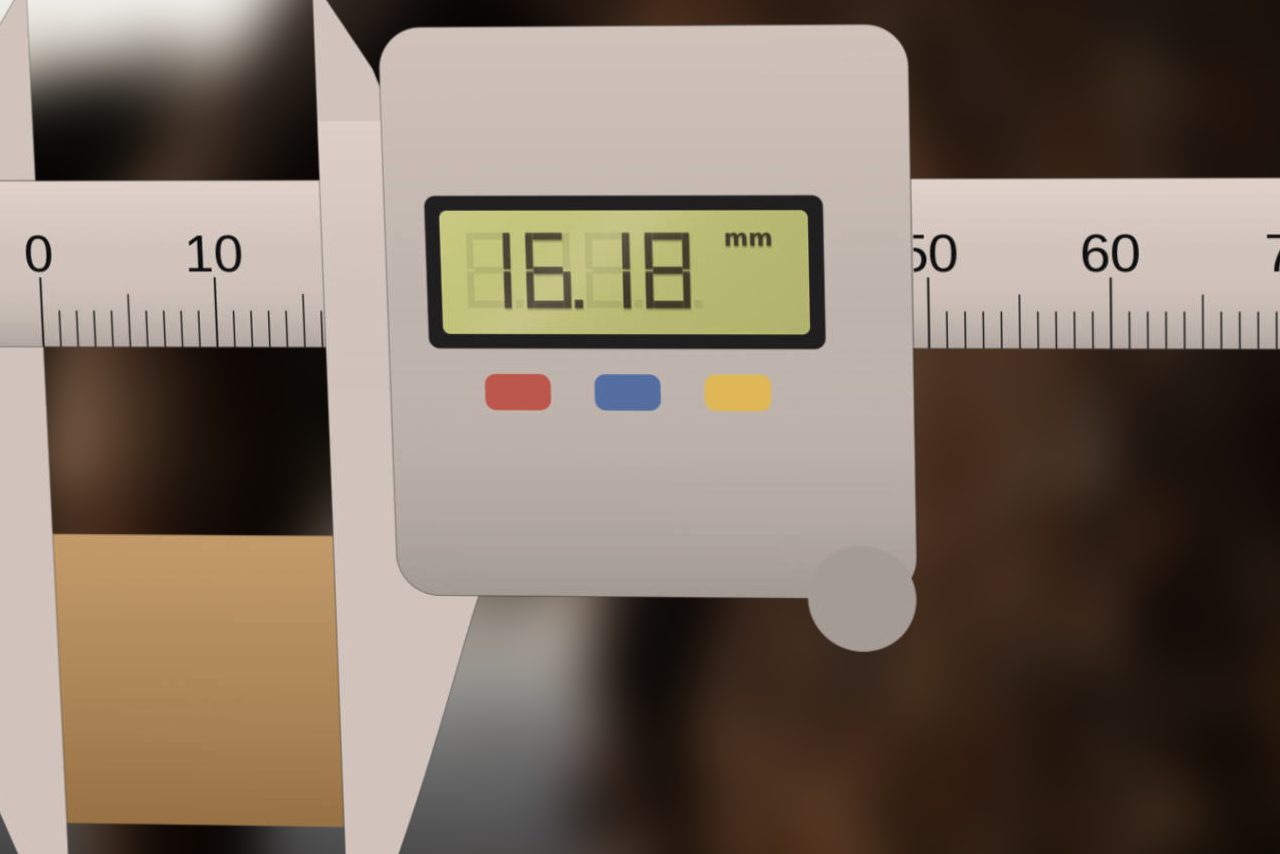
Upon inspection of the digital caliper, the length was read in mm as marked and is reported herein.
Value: 16.18 mm
